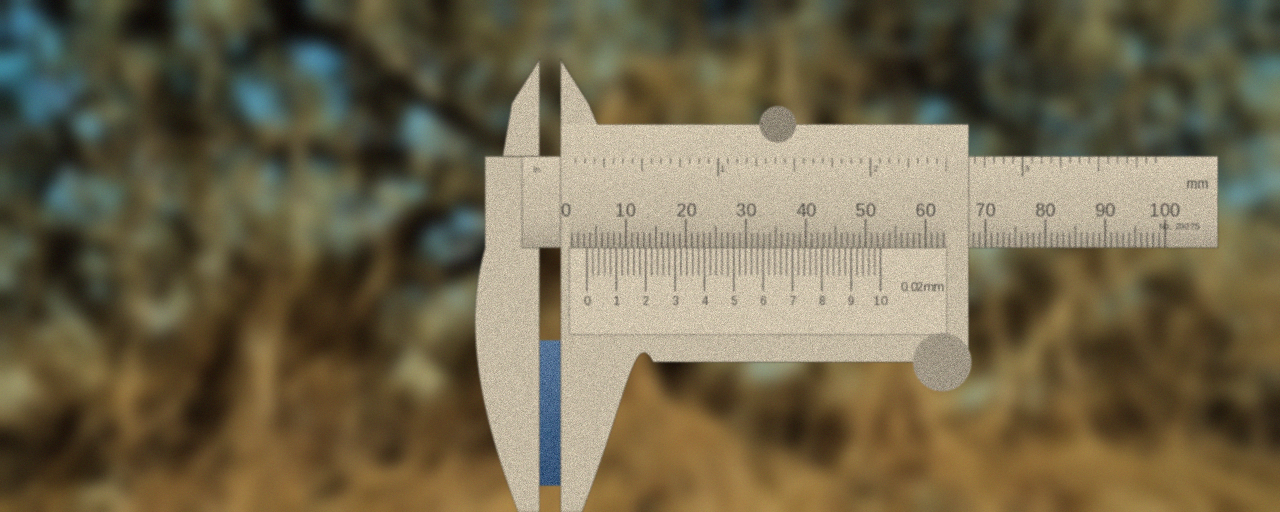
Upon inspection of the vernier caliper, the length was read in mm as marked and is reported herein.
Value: 3.5 mm
